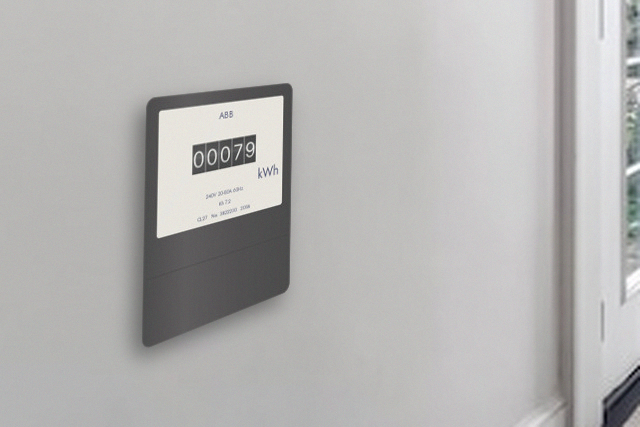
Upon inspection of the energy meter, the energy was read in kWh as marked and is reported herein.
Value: 79 kWh
